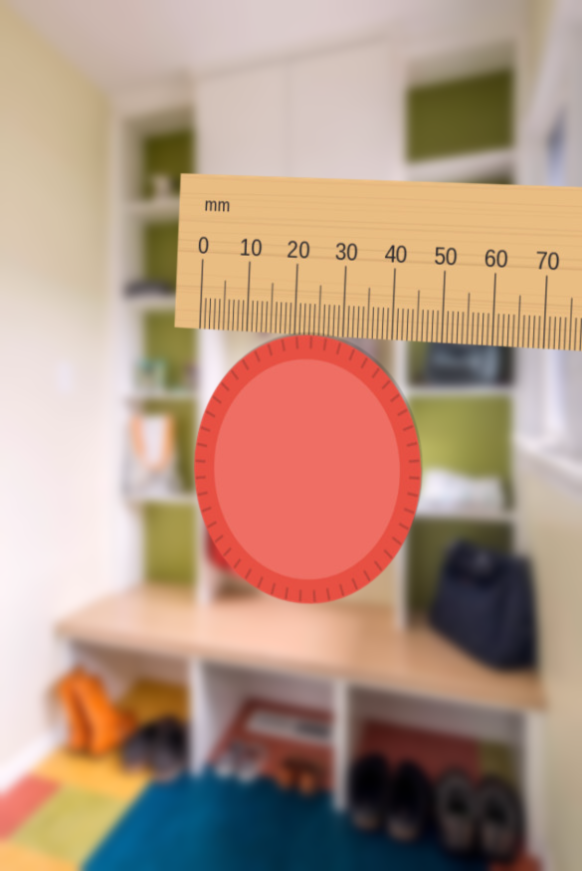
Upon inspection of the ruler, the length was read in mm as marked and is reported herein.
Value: 47 mm
